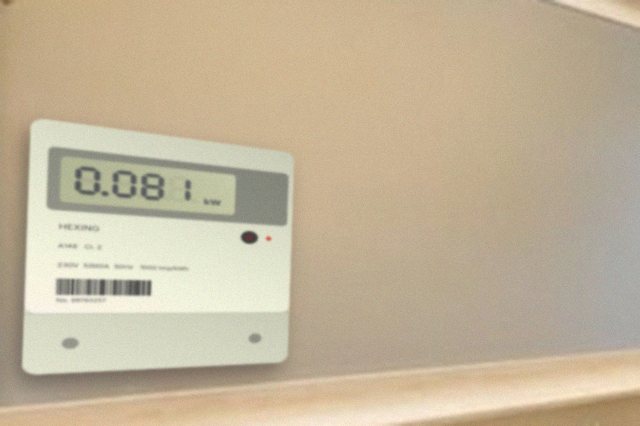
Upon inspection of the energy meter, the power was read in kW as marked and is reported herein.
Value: 0.081 kW
